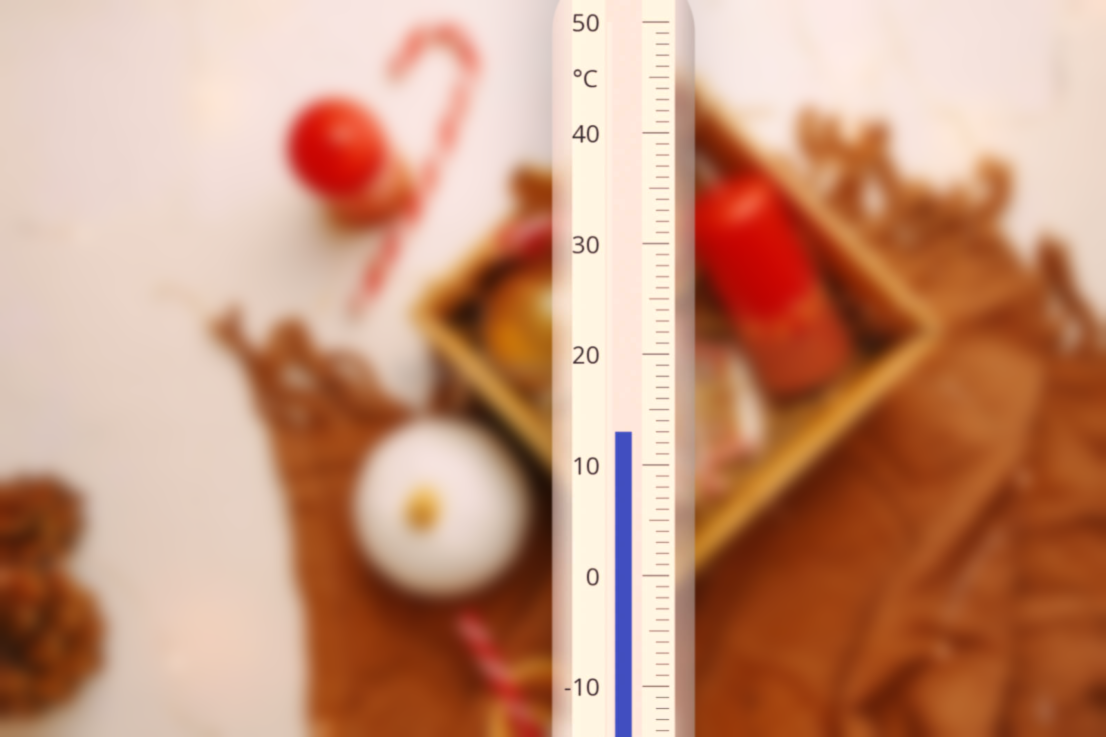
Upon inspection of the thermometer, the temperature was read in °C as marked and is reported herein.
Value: 13 °C
